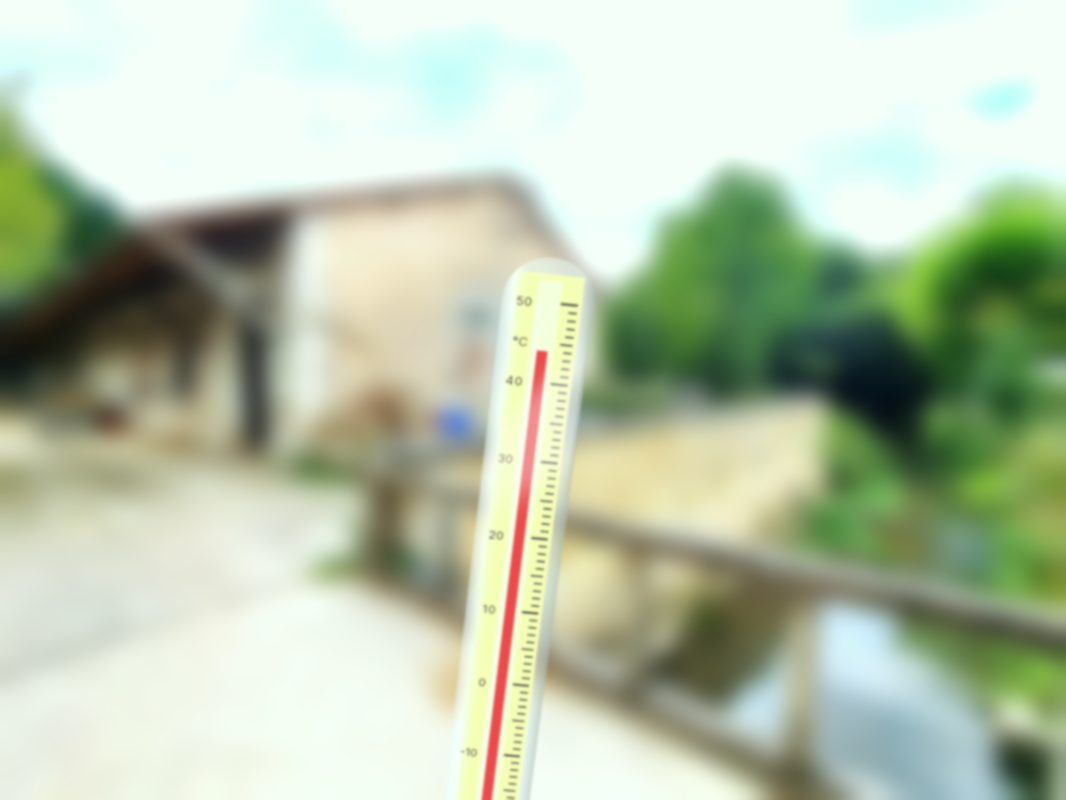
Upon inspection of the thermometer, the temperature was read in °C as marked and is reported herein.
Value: 44 °C
